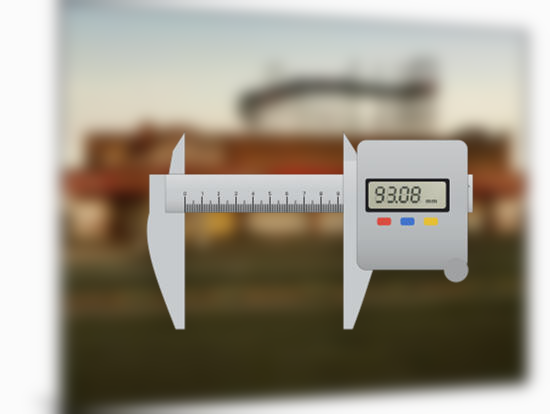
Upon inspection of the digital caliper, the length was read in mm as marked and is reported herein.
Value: 93.08 mm
